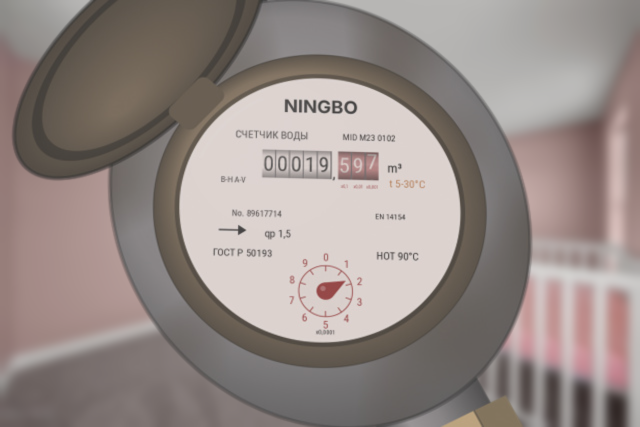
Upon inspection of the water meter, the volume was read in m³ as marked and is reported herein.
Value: 19.5971 m³
